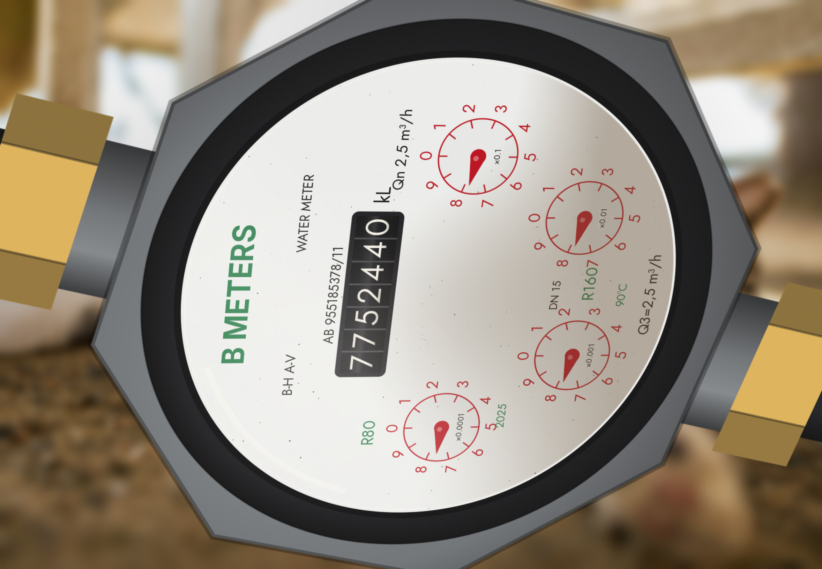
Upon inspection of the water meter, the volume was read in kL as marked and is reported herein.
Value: 7752440.7777 kL
